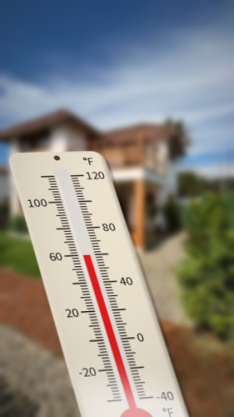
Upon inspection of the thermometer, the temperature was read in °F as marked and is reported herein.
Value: 60 °F
